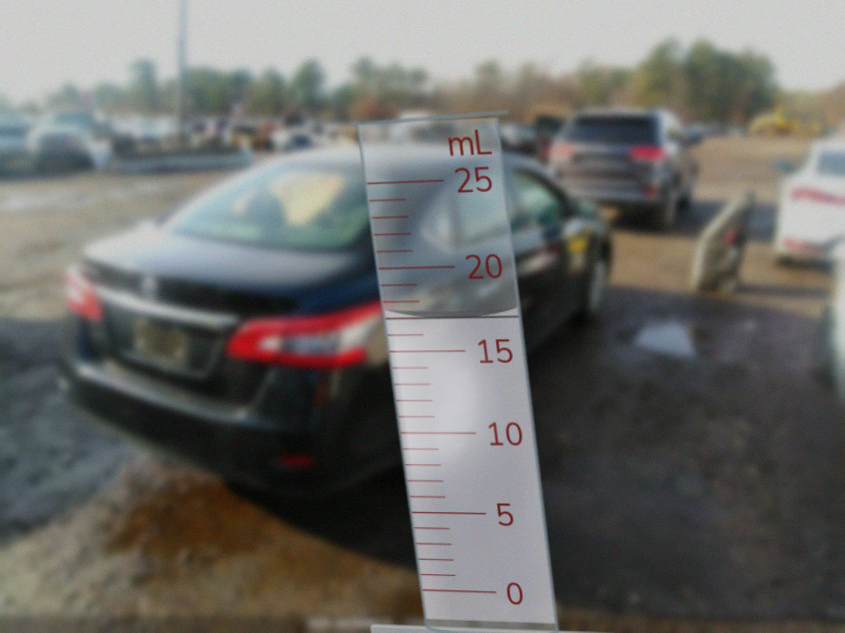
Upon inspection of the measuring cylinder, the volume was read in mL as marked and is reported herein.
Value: 17 mL
